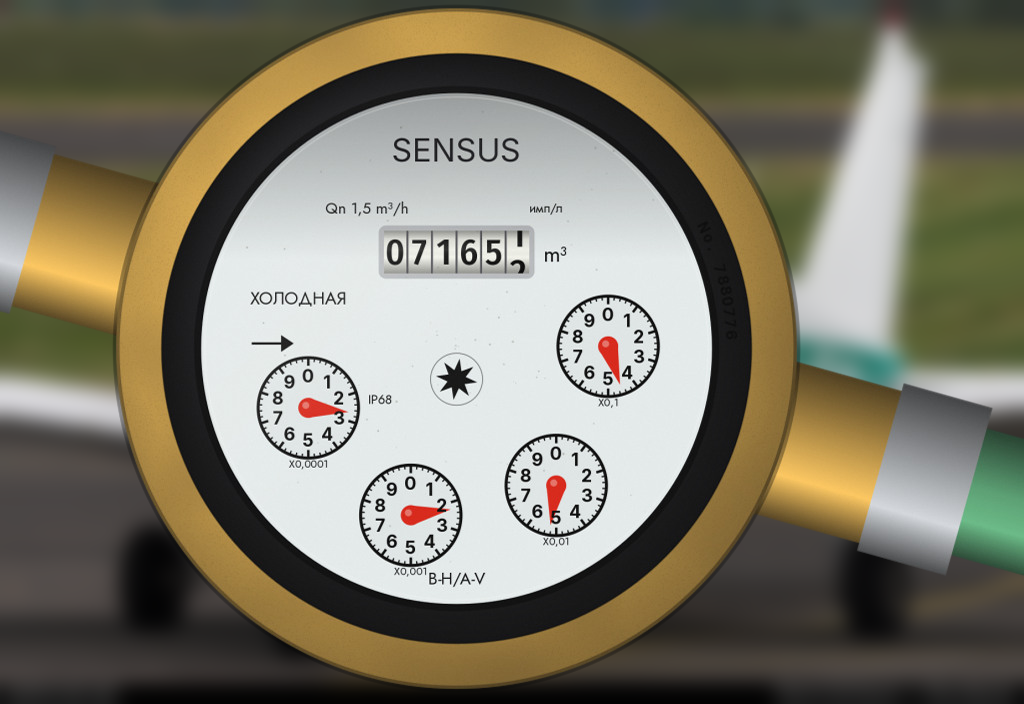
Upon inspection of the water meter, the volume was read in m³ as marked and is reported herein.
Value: 71651.4522 m³
